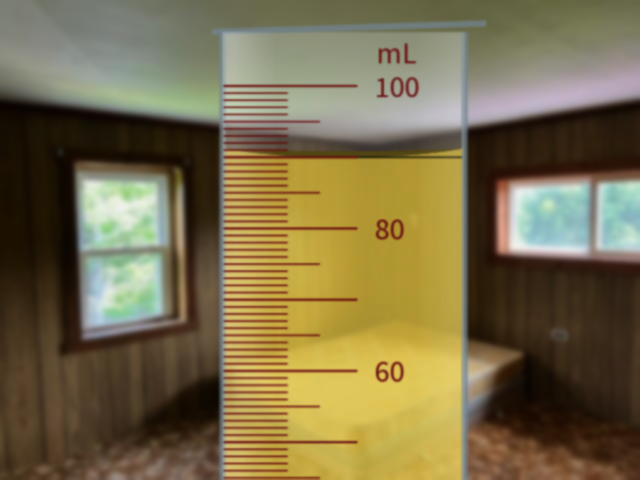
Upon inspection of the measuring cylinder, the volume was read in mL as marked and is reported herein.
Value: 90 mL
